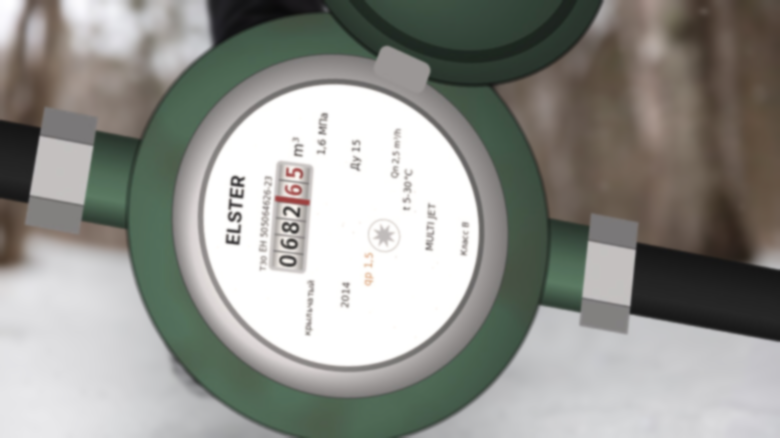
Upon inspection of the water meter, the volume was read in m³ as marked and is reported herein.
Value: 682.65 m³
